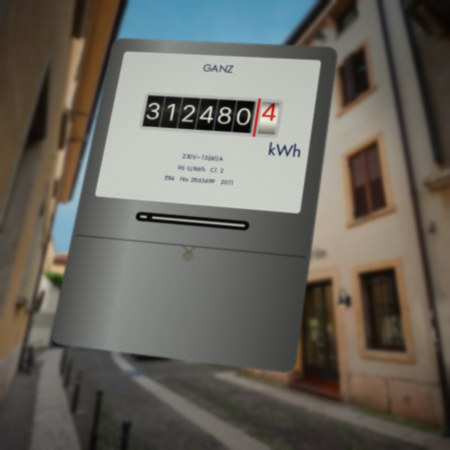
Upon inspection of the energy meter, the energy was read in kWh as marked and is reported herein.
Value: 312480.4 kWh
